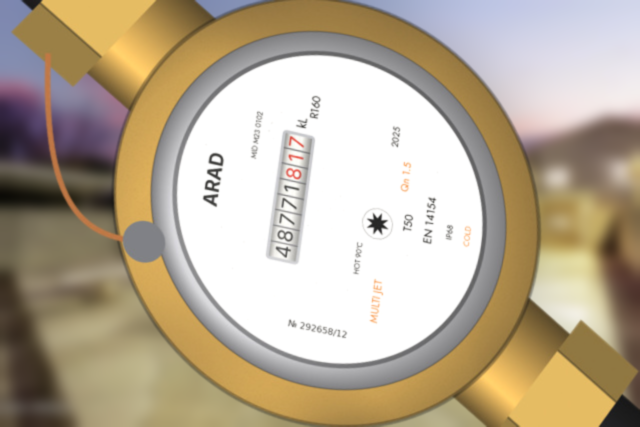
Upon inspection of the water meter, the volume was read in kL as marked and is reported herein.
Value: 48771.817 kL
